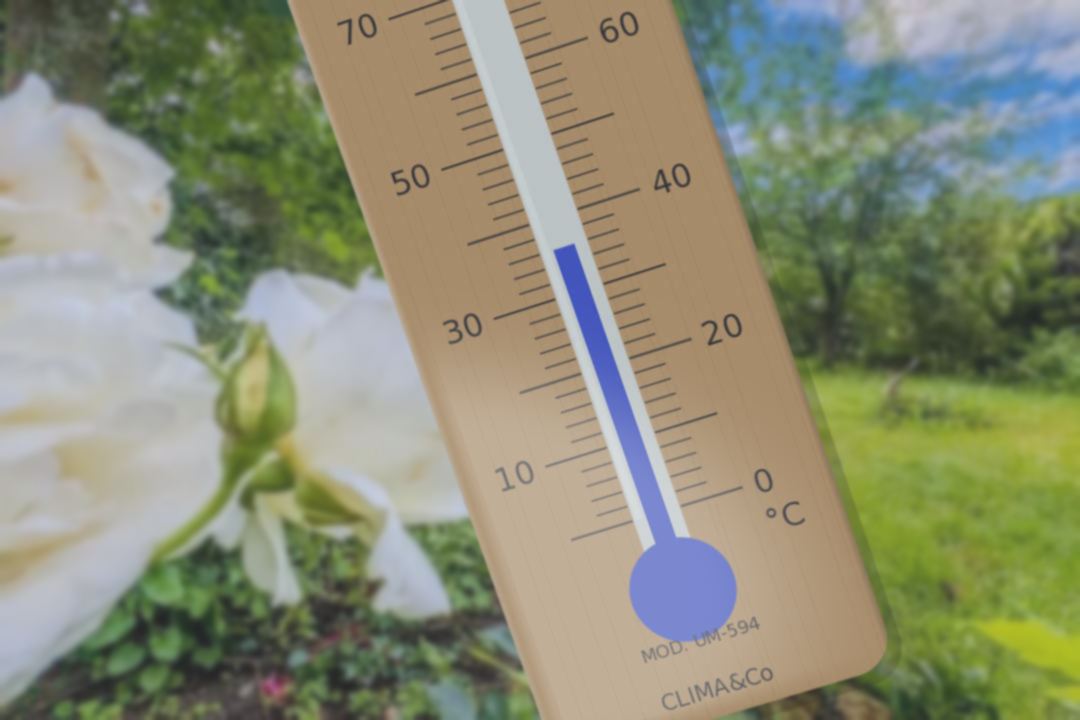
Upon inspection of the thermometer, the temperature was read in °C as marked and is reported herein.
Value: 36 °C
